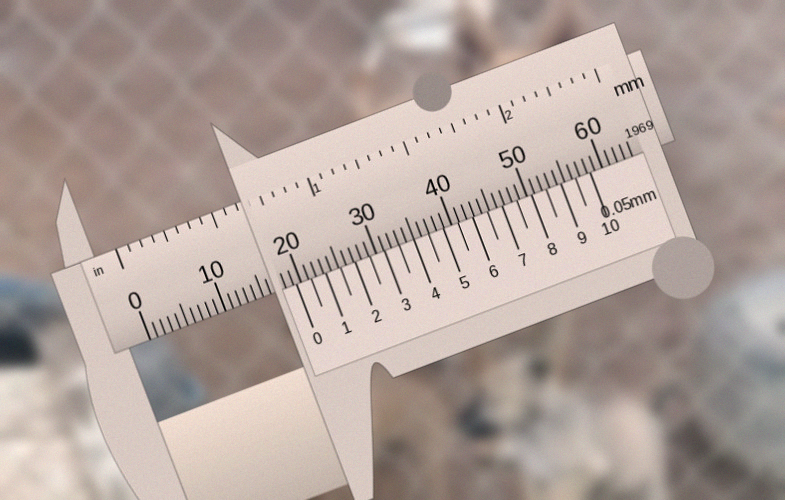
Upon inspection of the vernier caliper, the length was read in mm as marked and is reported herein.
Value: 19.4 mm
